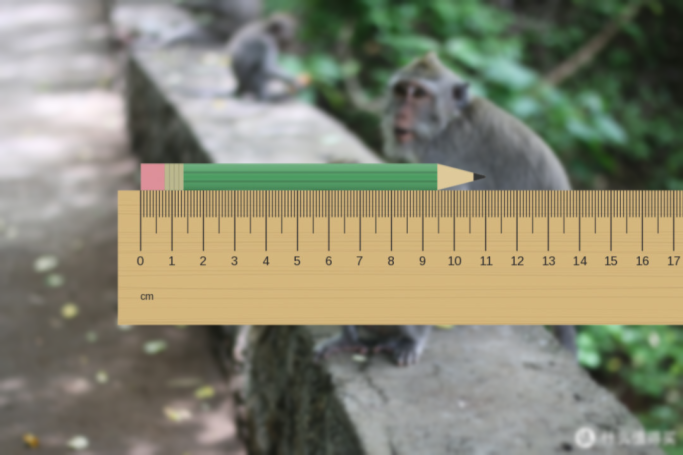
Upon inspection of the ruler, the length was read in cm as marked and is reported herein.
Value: 11 cm
